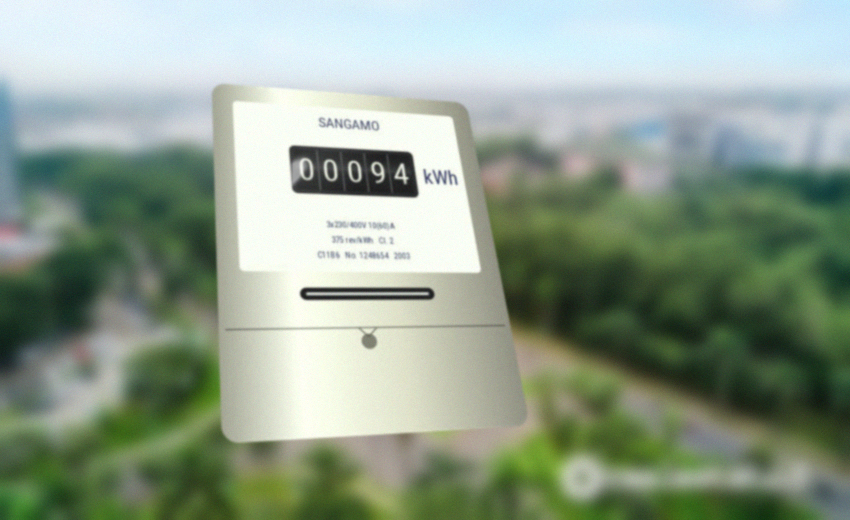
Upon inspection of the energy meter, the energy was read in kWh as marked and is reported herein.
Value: 94 kWh
